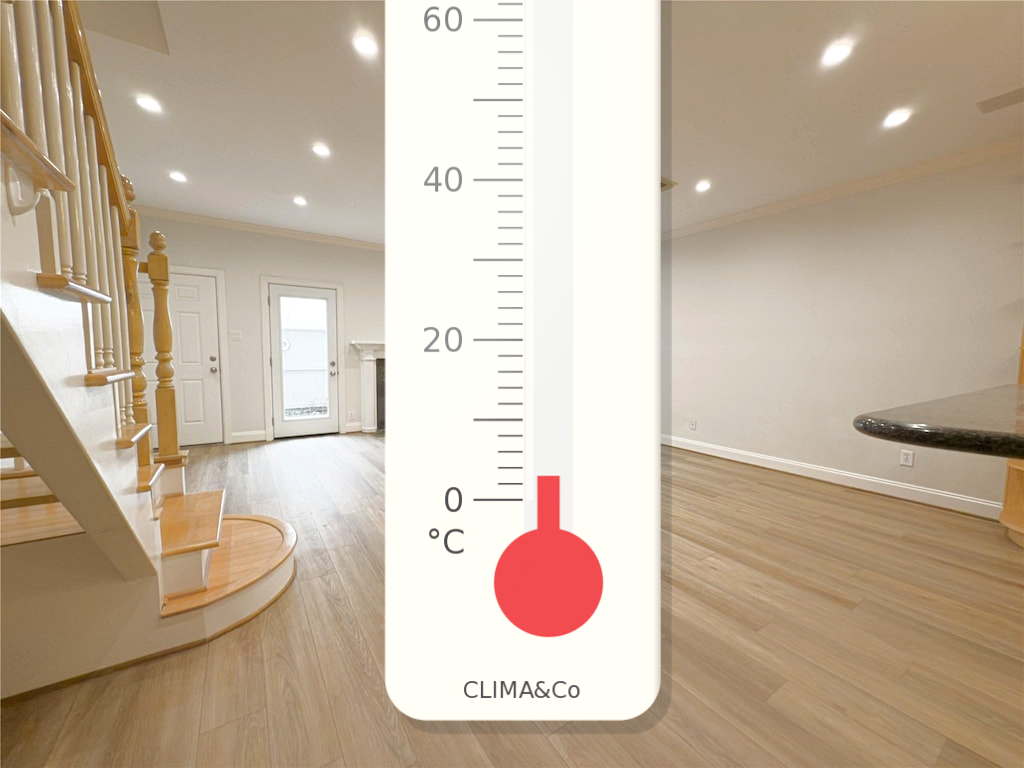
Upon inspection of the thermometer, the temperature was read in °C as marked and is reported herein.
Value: 3 °C
